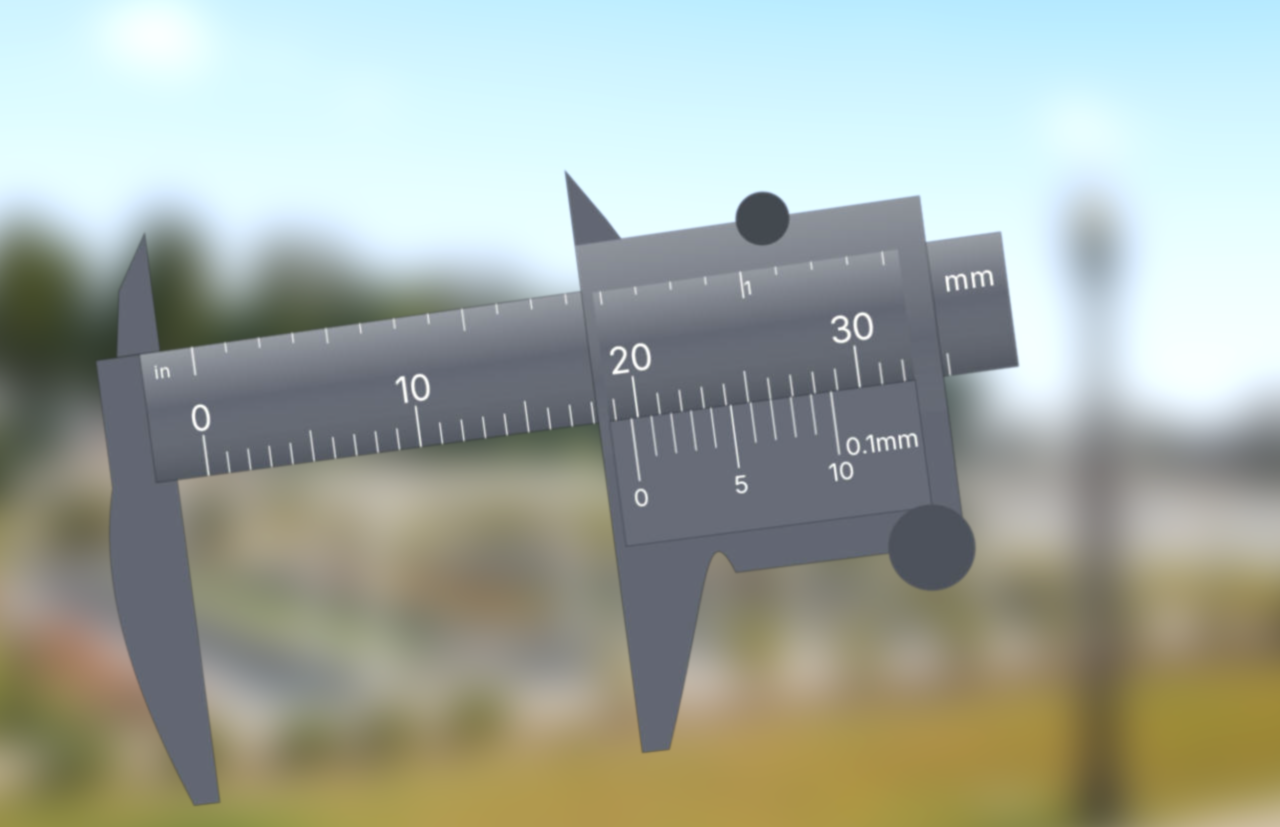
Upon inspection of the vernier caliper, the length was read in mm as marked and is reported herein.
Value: 19.7 mm
